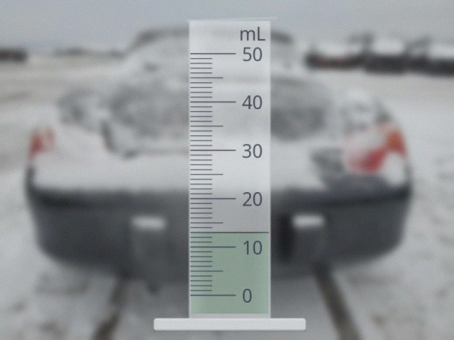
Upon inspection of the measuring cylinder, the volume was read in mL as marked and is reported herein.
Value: 13 mL
